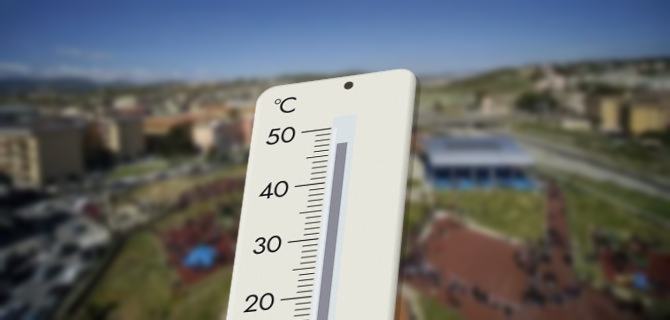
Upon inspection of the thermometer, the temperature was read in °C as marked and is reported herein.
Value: 47 °C
